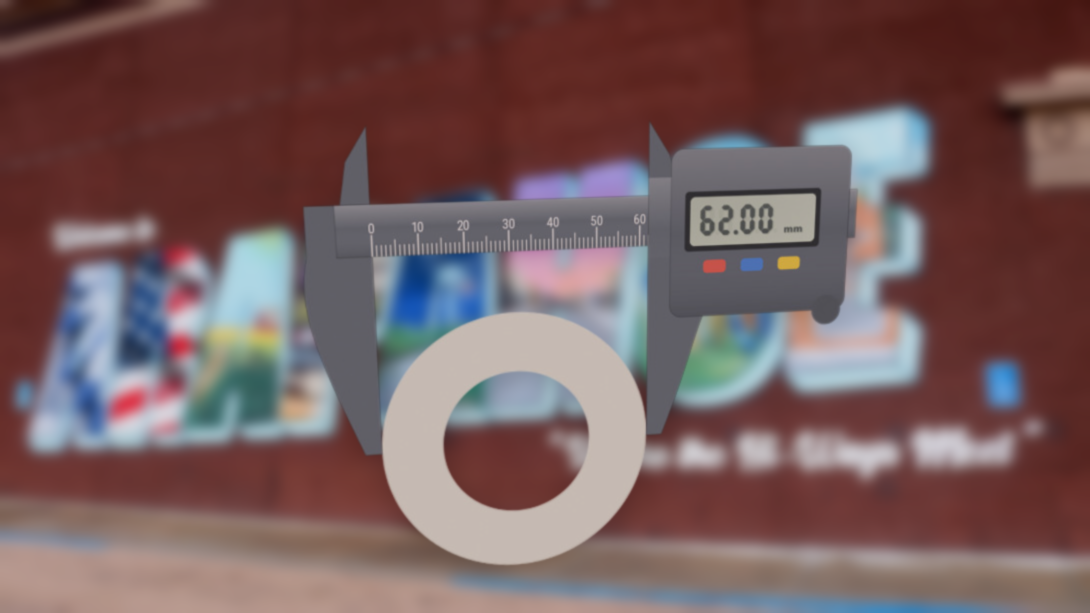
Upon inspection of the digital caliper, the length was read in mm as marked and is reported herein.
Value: 62.00 mm
